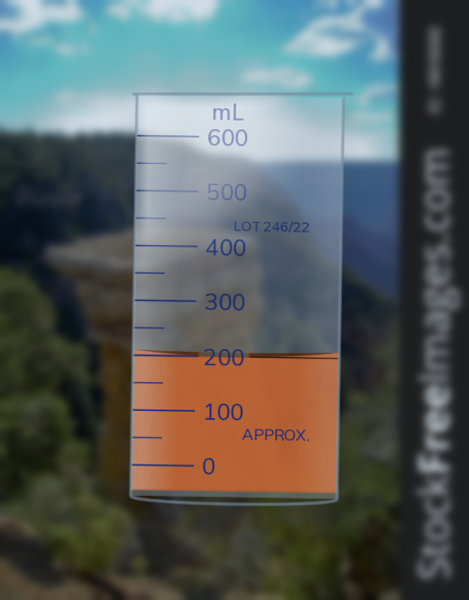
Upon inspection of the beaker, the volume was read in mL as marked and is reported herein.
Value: 200 mL
